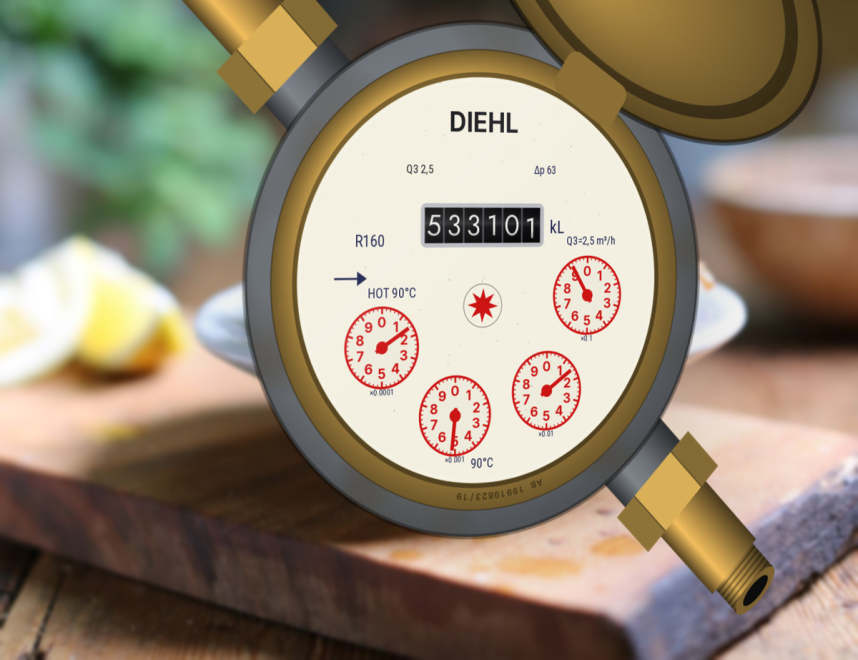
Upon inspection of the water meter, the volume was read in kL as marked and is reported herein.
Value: 533100.9151 kL
